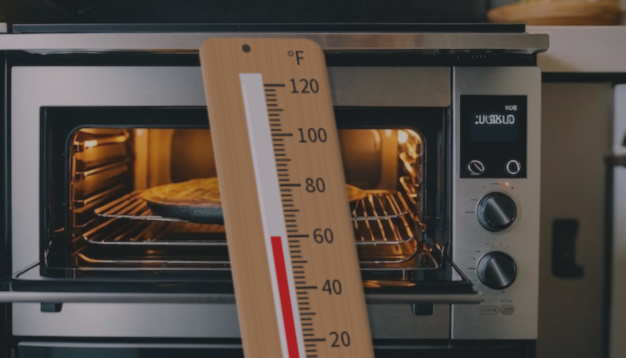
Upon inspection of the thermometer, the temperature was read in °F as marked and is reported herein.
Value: 60 °F
